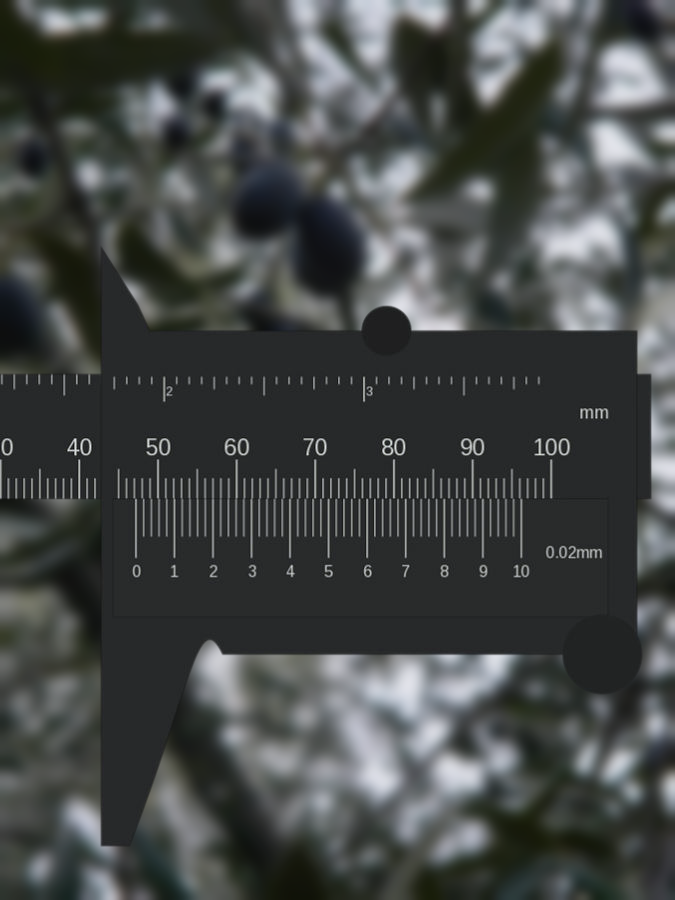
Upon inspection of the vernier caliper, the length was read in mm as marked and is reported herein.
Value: 47.2 mm
